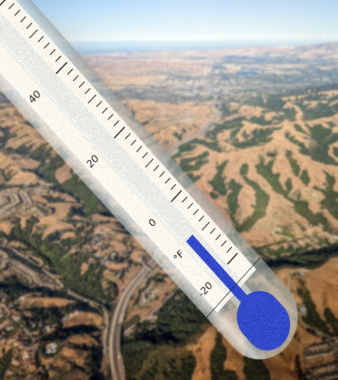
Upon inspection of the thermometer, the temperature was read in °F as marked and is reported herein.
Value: -9 °F
